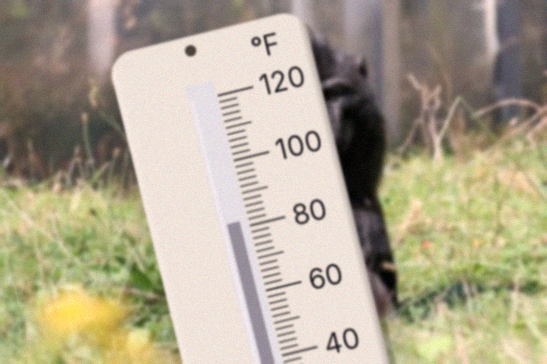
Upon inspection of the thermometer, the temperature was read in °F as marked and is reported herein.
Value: 82 °F
